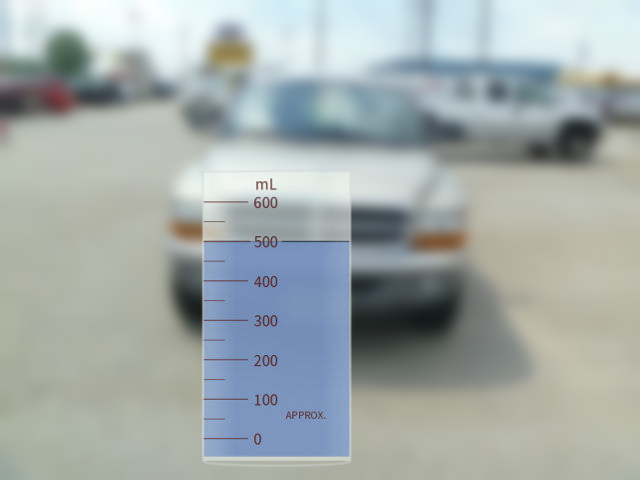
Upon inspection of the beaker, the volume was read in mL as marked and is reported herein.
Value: 500 mL
